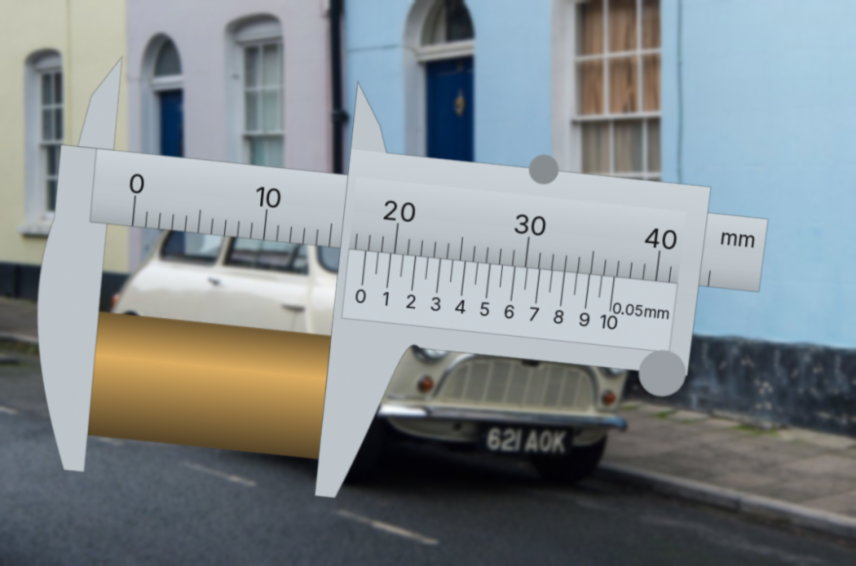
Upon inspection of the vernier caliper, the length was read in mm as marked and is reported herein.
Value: 17.8 mm
